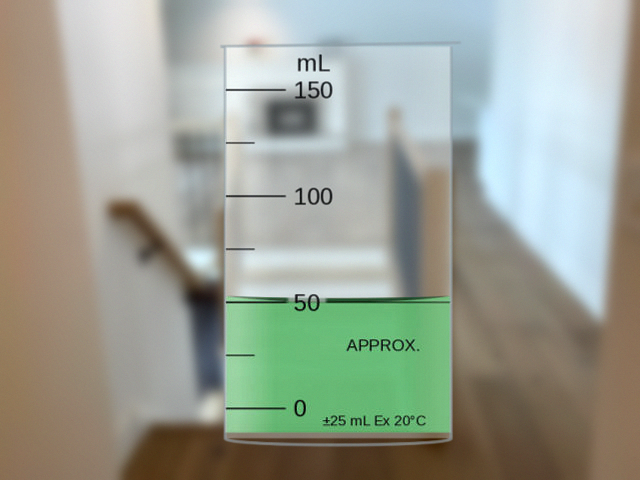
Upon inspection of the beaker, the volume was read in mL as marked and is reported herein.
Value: 50 mL
